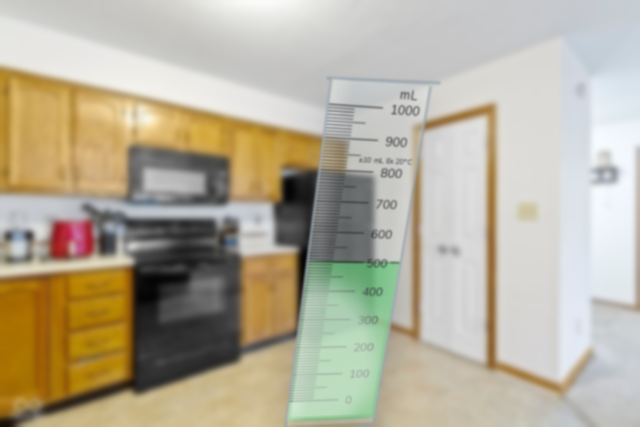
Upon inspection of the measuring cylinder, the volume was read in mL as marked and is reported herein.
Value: 500 mL
